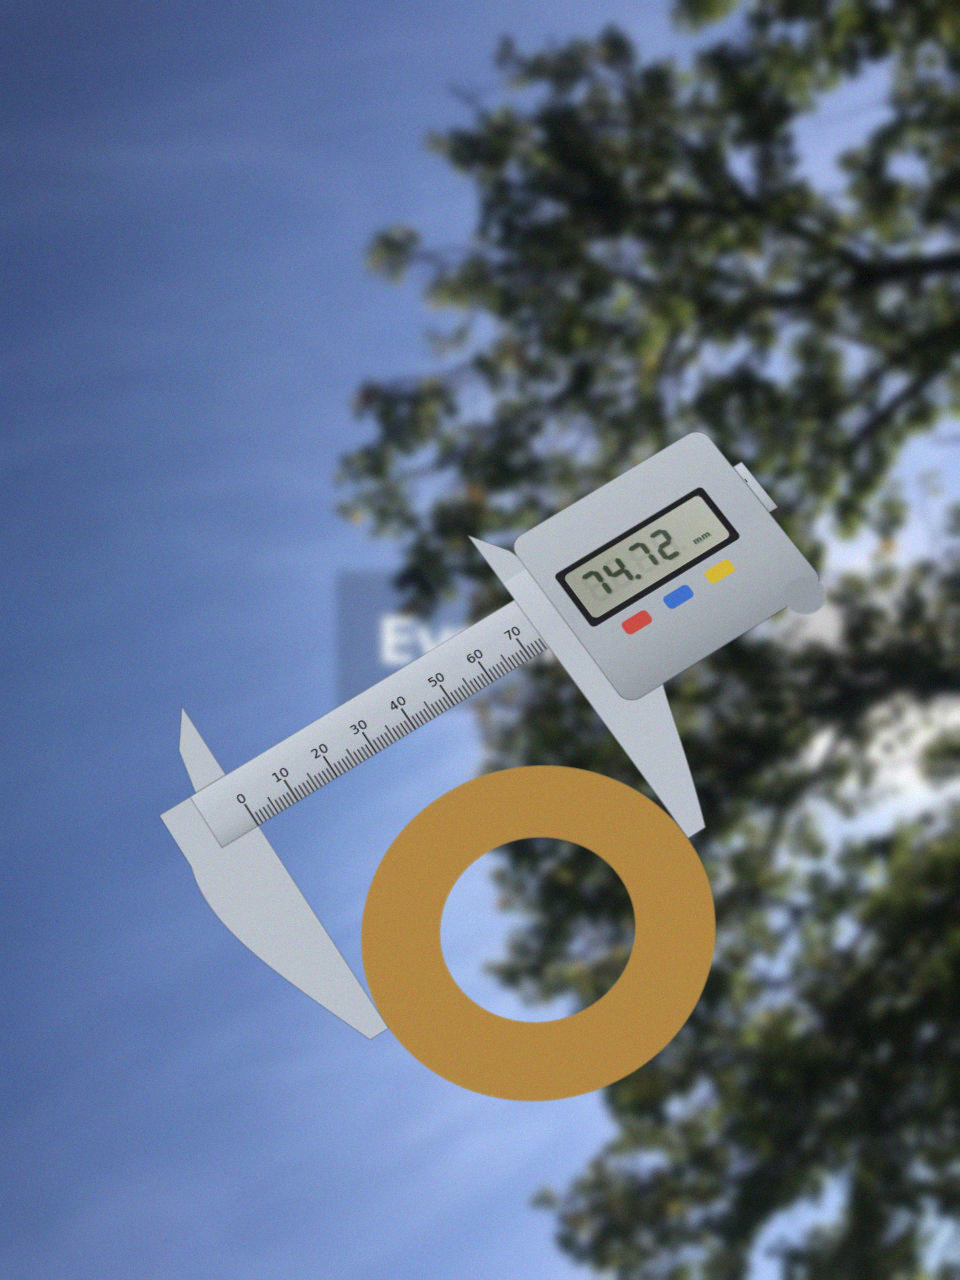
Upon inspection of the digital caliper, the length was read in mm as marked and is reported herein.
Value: 74.72 mm
